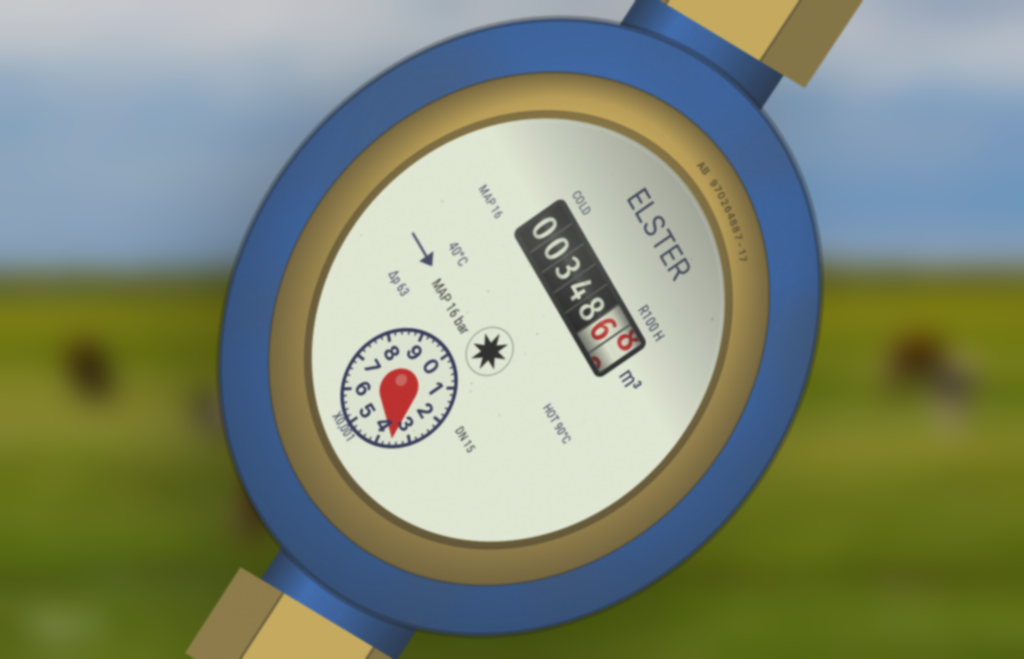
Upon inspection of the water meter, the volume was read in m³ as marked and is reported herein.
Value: 348.683 m³
